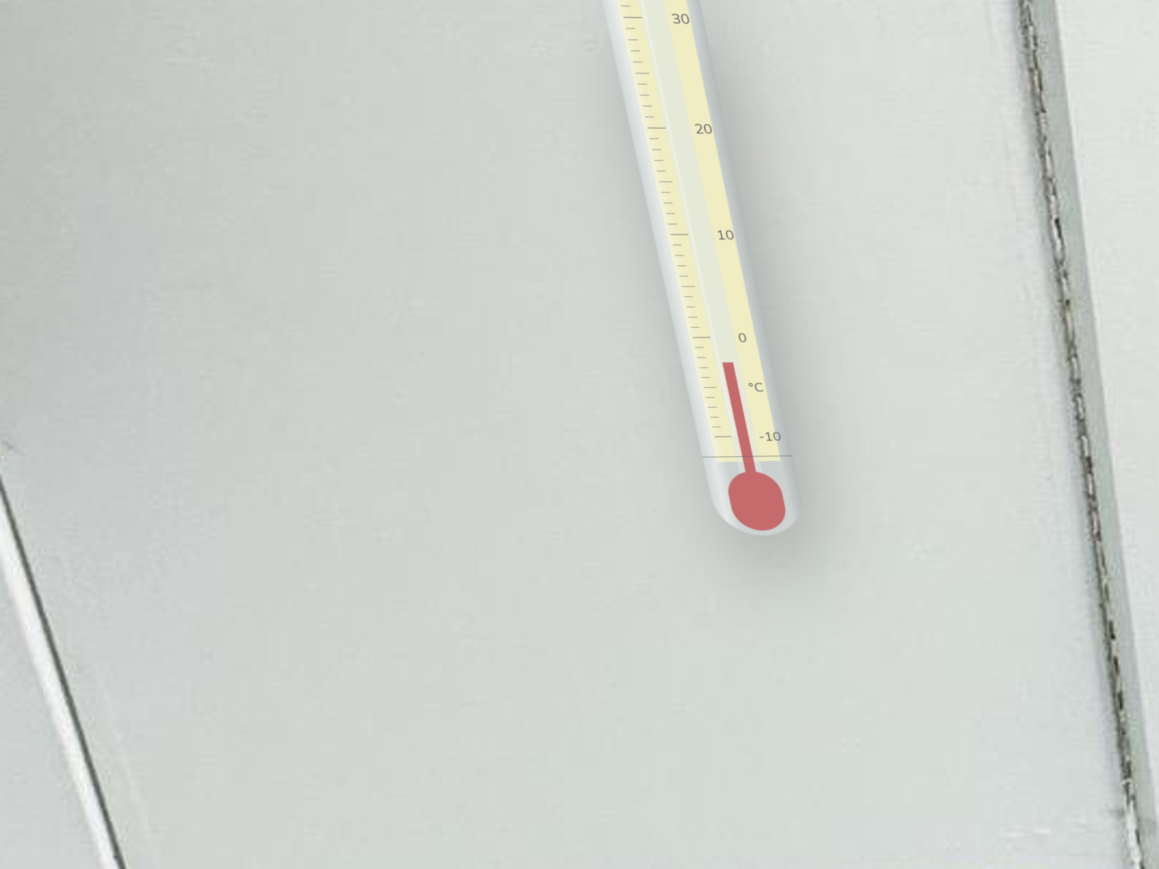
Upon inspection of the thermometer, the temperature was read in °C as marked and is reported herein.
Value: -2.5 °C
